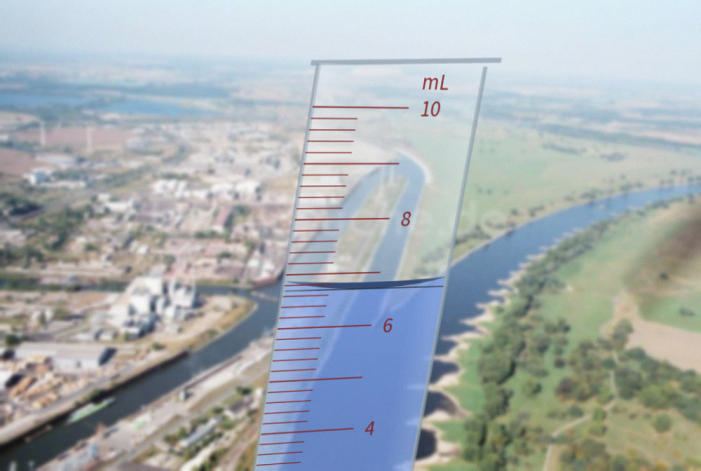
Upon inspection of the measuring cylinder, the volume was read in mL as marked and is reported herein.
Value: 6.7 mL
